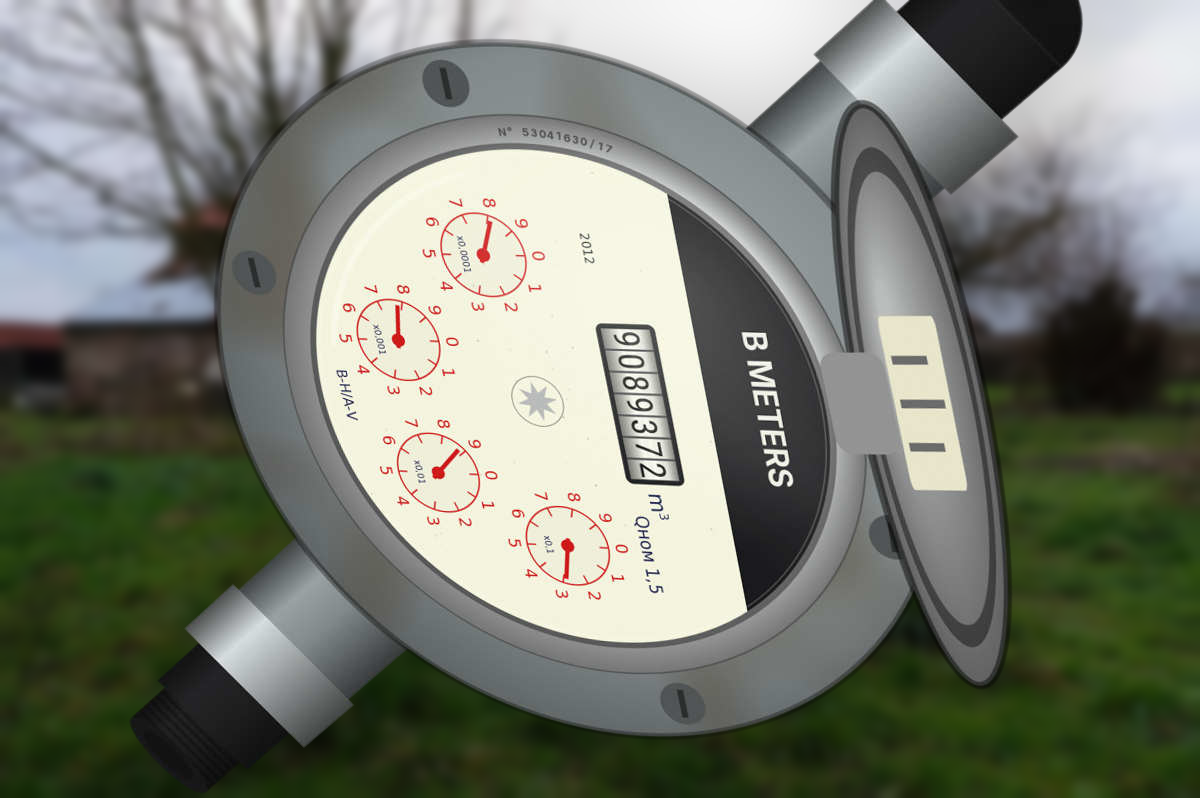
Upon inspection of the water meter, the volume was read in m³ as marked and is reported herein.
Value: 9089372.2878 m³
